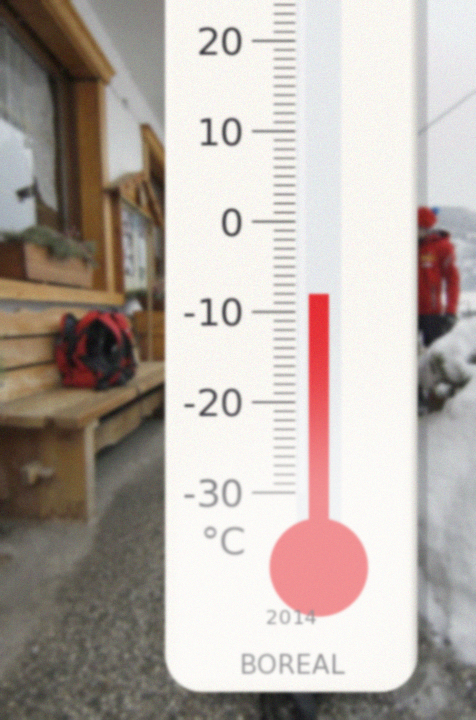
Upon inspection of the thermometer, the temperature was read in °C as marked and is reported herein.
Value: -8 °C
